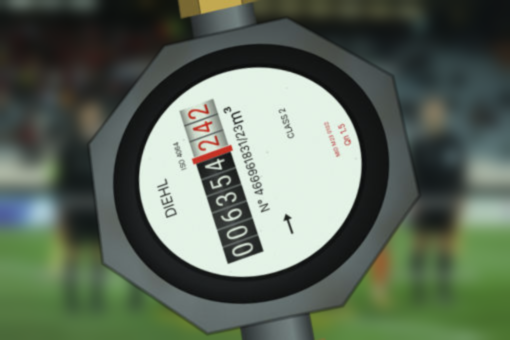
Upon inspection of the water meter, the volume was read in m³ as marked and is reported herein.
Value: 6354.242 m³
